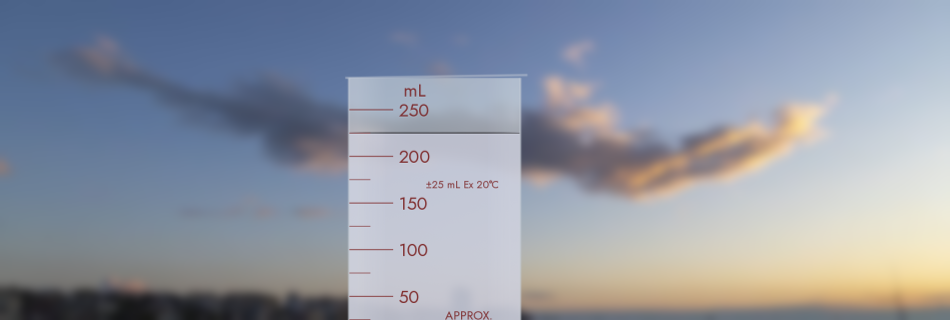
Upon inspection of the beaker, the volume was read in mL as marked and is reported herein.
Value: 225 mL
